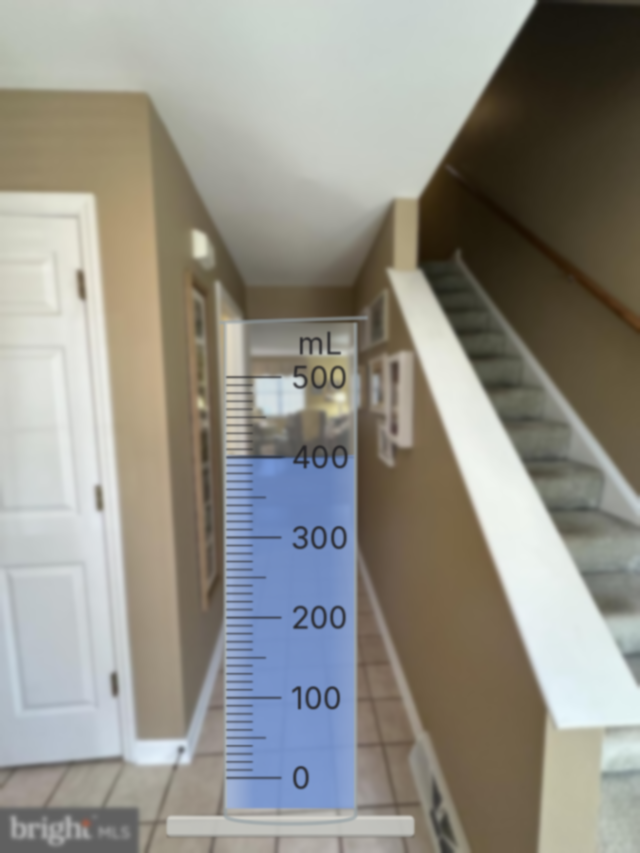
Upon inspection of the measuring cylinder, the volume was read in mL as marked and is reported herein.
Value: 400 mL
